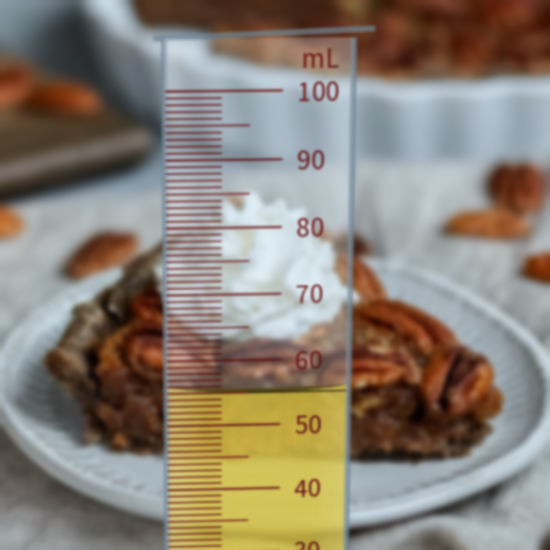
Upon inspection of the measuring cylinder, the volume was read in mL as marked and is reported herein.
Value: 55 mL
